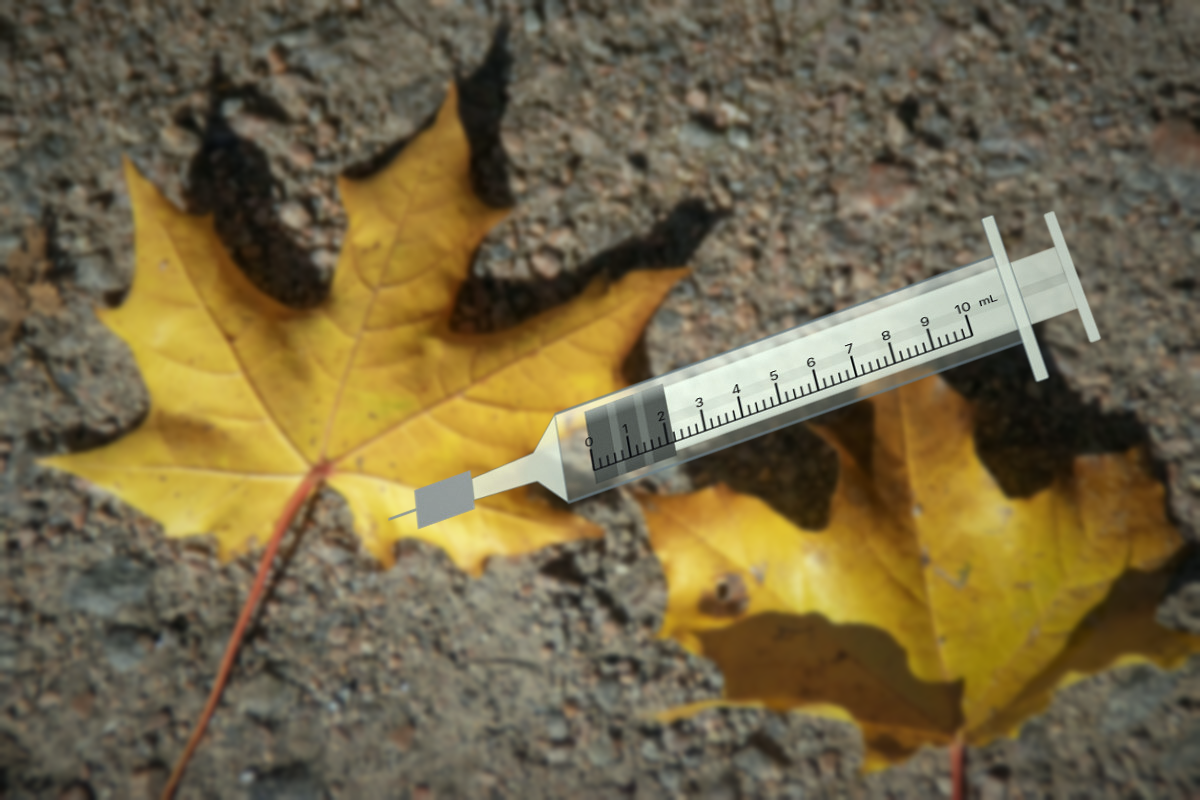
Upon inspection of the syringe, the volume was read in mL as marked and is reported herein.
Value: 0 mL
